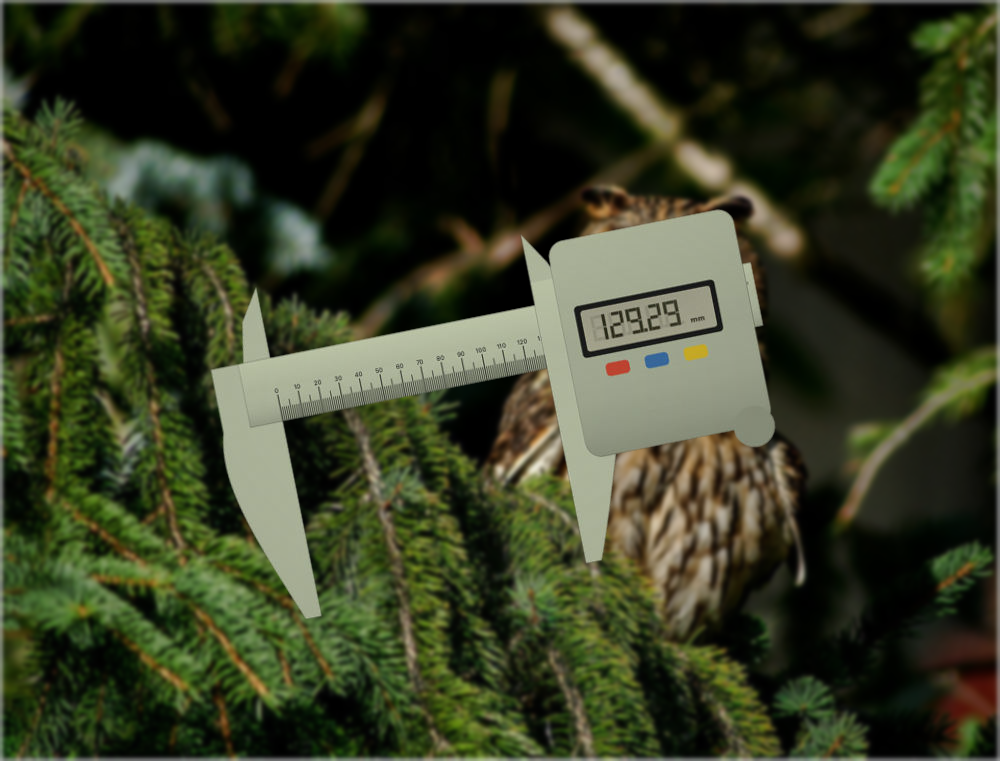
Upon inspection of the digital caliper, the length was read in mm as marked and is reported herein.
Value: 129.29 mm
